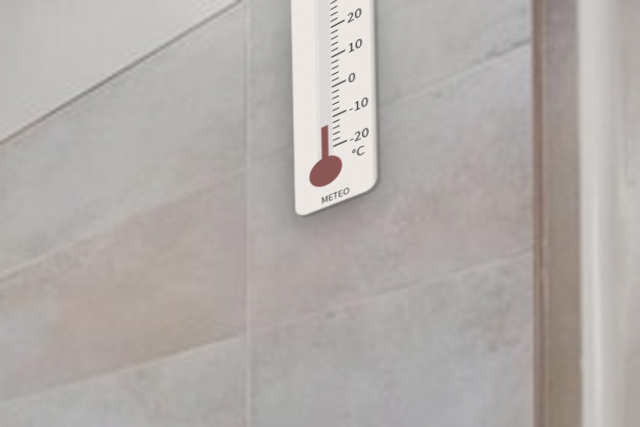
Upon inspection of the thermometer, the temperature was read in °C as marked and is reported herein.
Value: -12 °C
